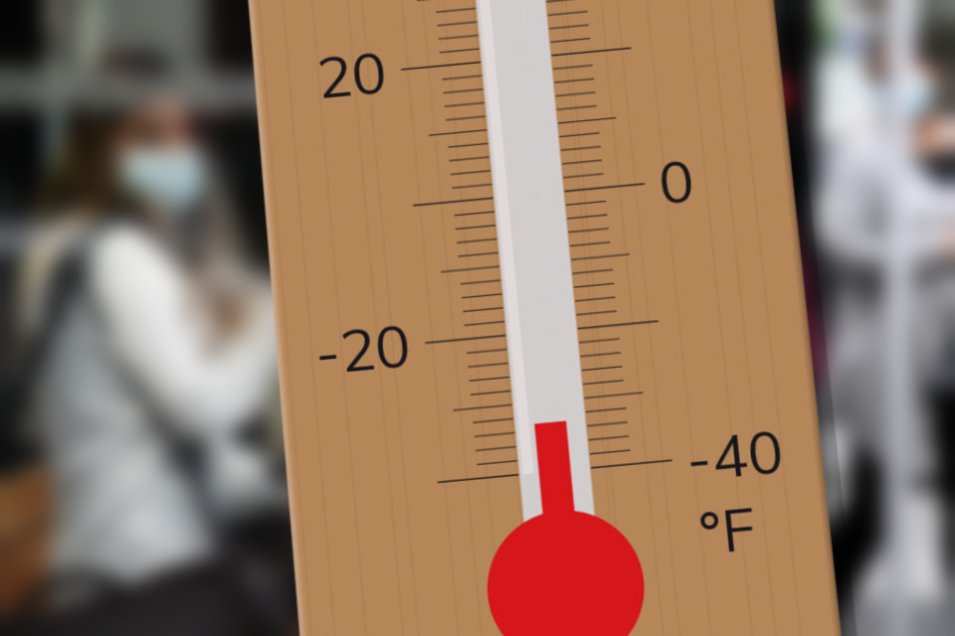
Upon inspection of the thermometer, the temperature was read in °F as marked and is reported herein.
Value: -33 °F
